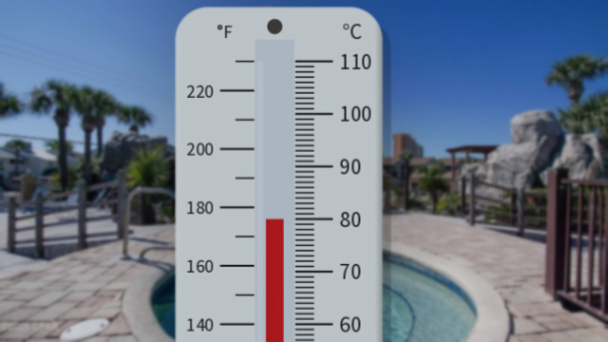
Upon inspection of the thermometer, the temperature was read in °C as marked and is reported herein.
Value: 80 °C
